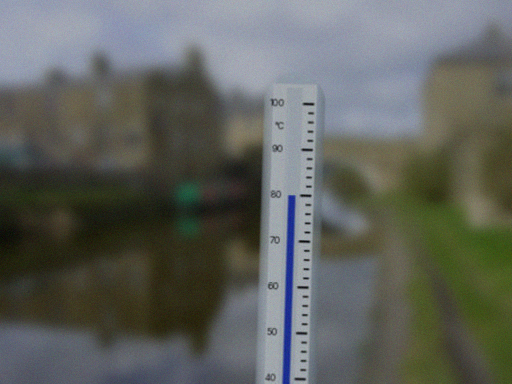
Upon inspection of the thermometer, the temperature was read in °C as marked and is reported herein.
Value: 80 °C
